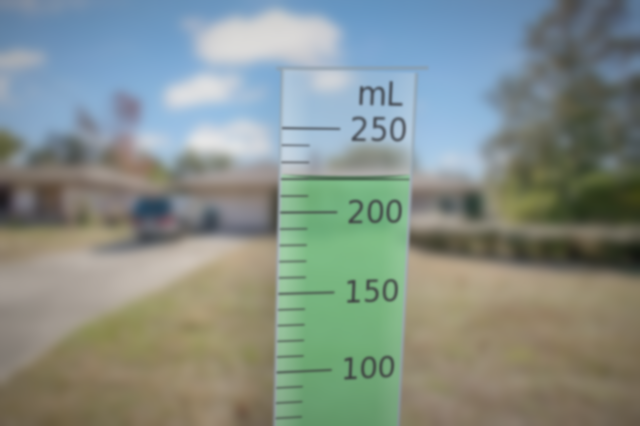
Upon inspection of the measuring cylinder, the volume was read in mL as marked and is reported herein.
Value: 220 mL
